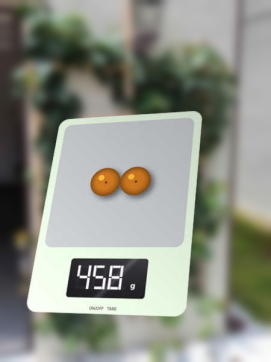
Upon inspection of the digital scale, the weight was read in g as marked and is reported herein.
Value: 458 g
